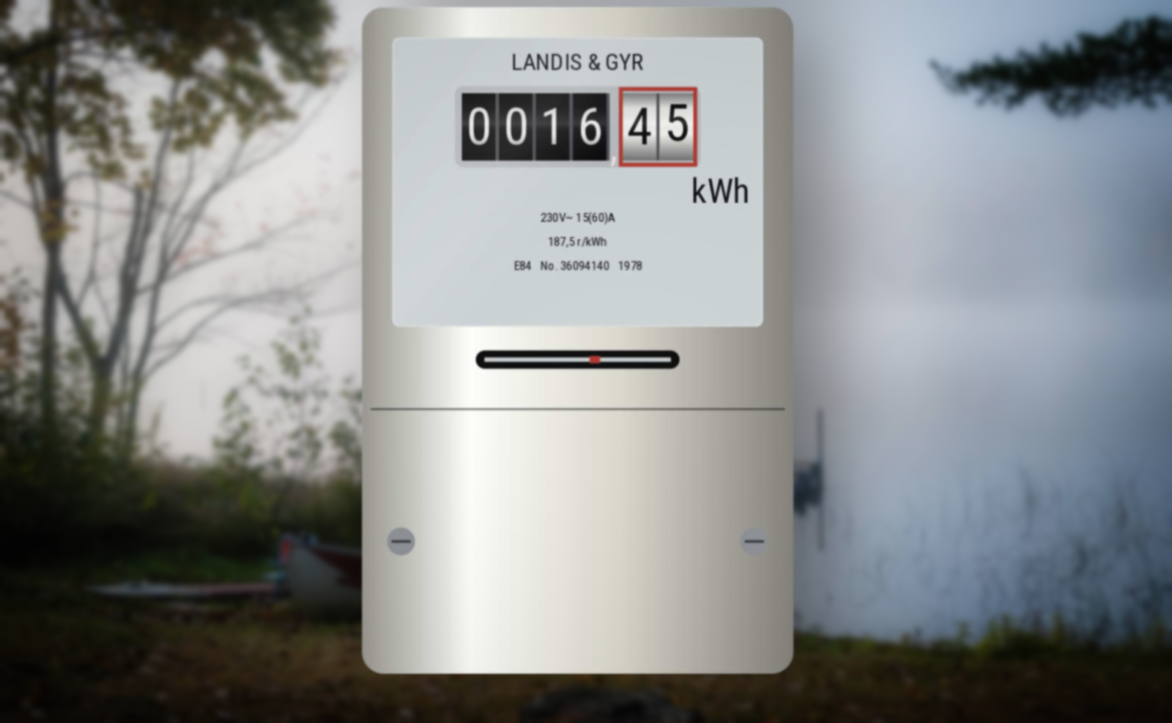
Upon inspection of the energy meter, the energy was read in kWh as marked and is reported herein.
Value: 16.45 kWh
